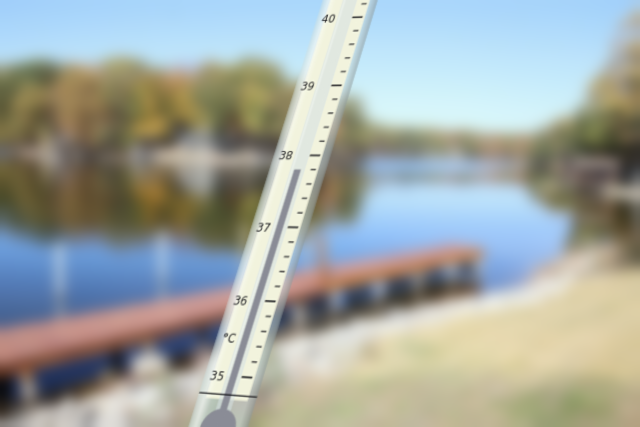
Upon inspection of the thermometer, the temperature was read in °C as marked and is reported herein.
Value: 37.8 °C
